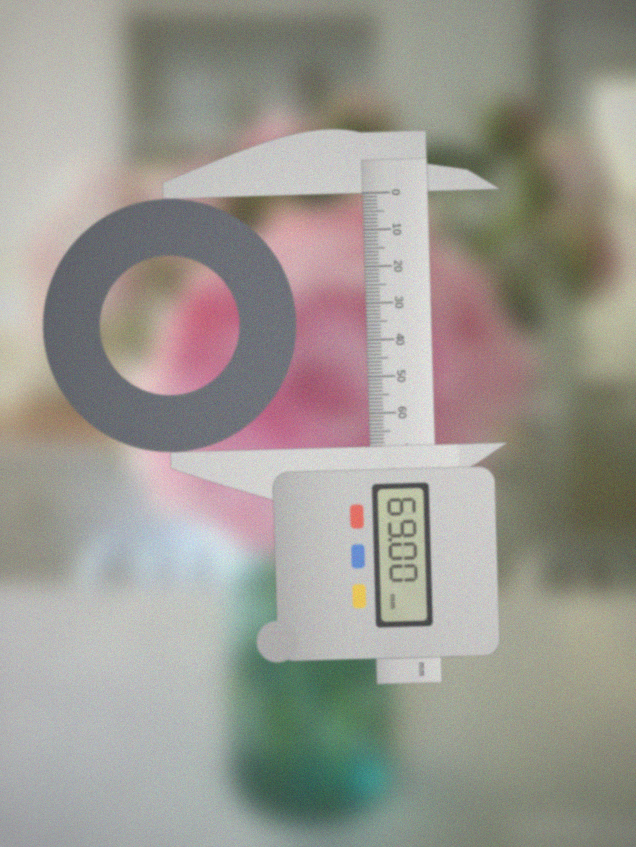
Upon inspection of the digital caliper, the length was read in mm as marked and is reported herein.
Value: 69.00 mm
